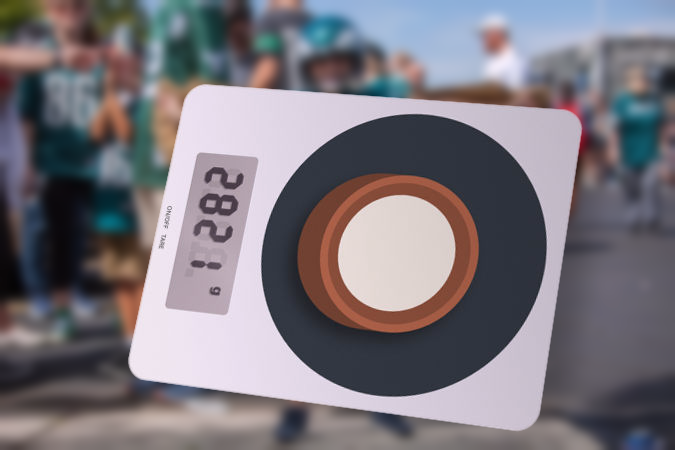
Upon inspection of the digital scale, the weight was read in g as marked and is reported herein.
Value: 2821 g
